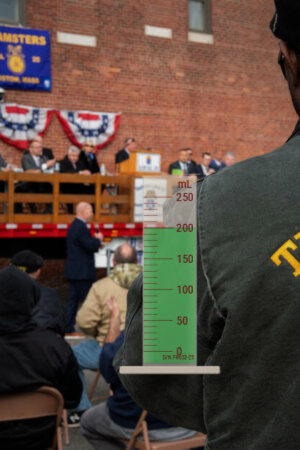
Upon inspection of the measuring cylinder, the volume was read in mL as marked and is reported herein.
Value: 200 mL
